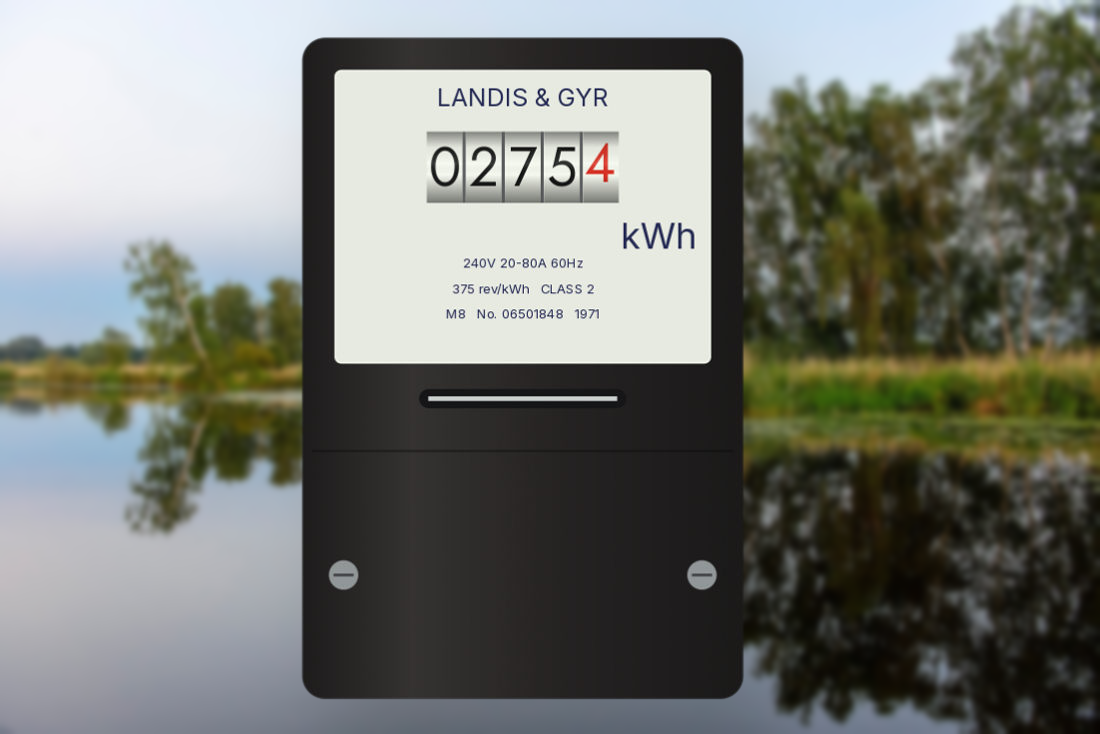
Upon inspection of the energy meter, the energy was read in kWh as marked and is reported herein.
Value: 275.4 kWh
